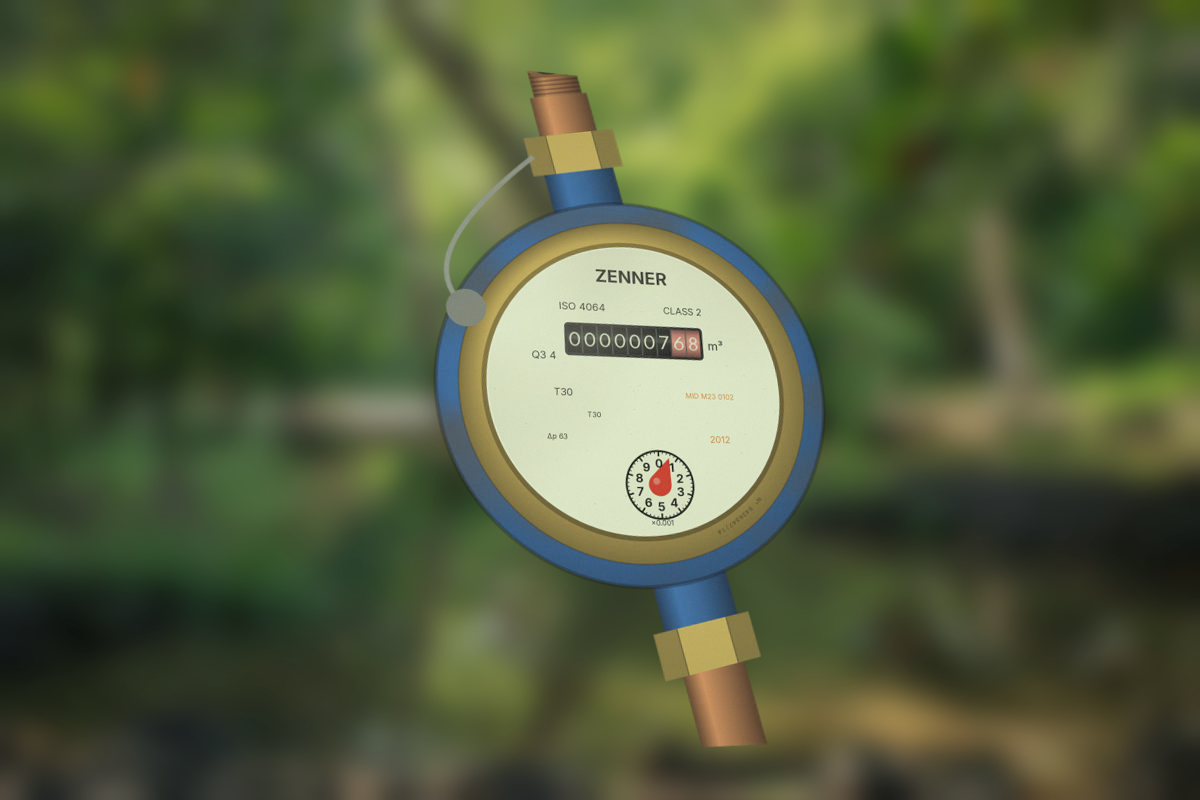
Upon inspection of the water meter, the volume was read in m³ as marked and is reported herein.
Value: 7.680 m³
